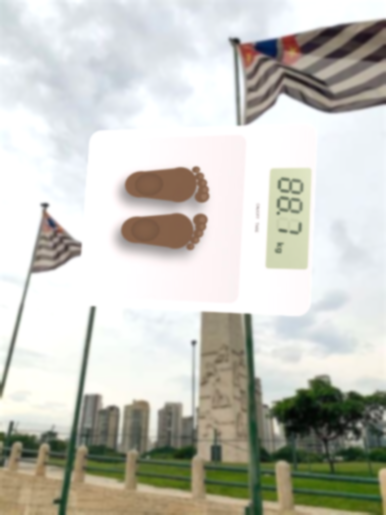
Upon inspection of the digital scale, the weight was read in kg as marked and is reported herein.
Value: 88.7 kg
